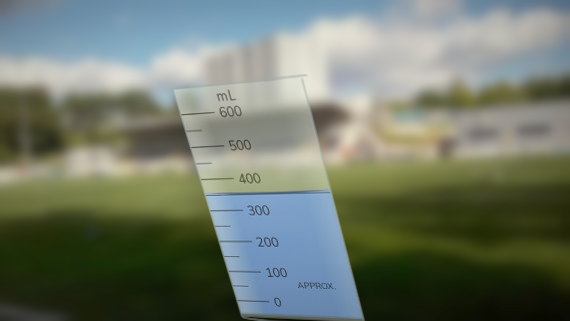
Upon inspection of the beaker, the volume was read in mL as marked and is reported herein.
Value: 350 mL
